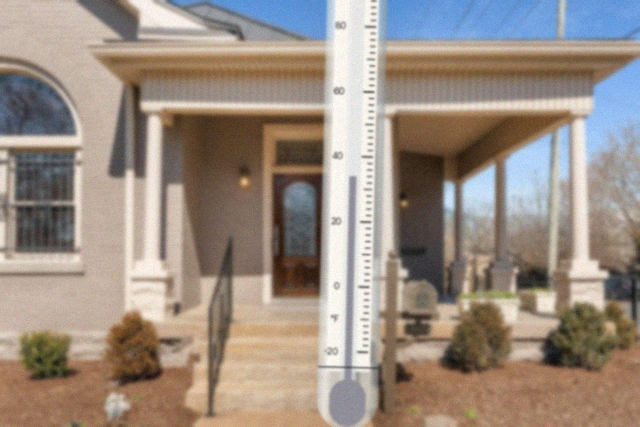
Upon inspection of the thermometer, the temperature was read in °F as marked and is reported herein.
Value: 34 °F
